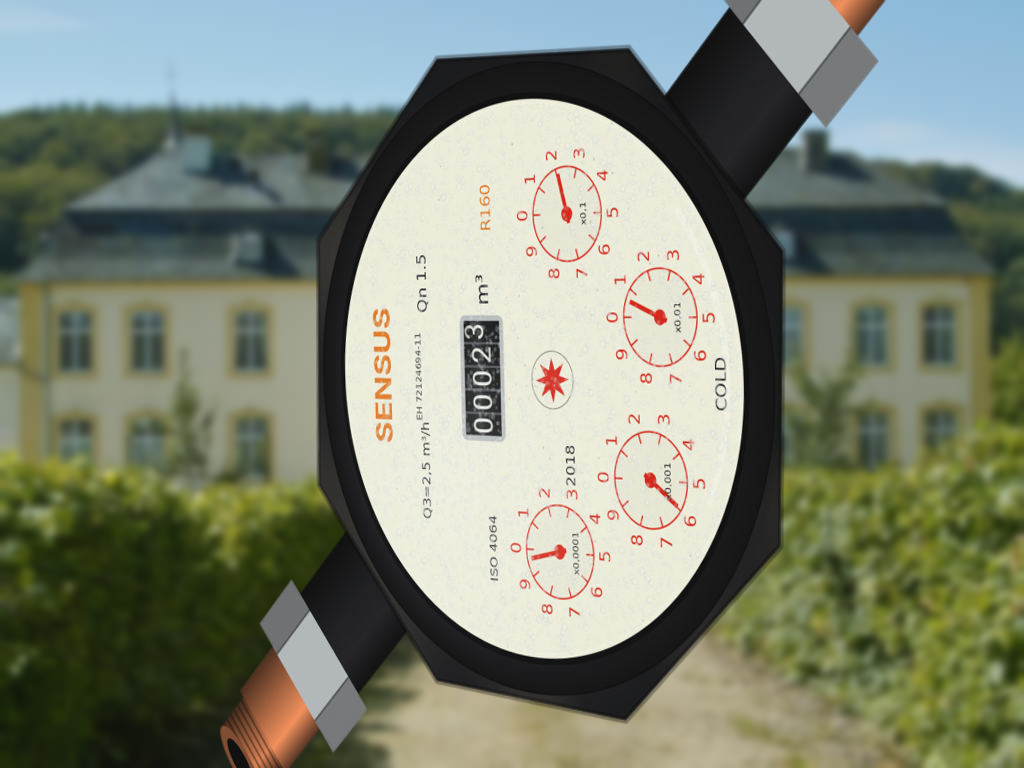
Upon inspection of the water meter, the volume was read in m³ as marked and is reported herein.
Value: 23.2059 m³
